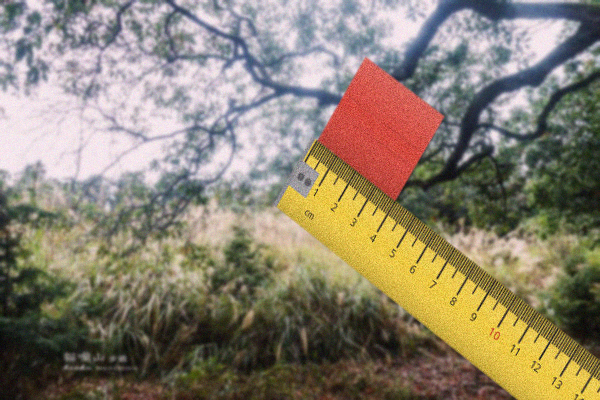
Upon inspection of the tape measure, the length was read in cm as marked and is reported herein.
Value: 4 cm
